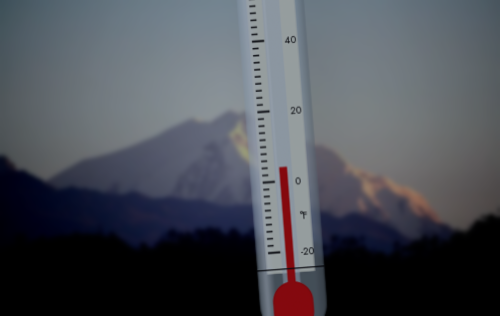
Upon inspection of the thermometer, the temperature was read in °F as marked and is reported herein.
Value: 4 °F
